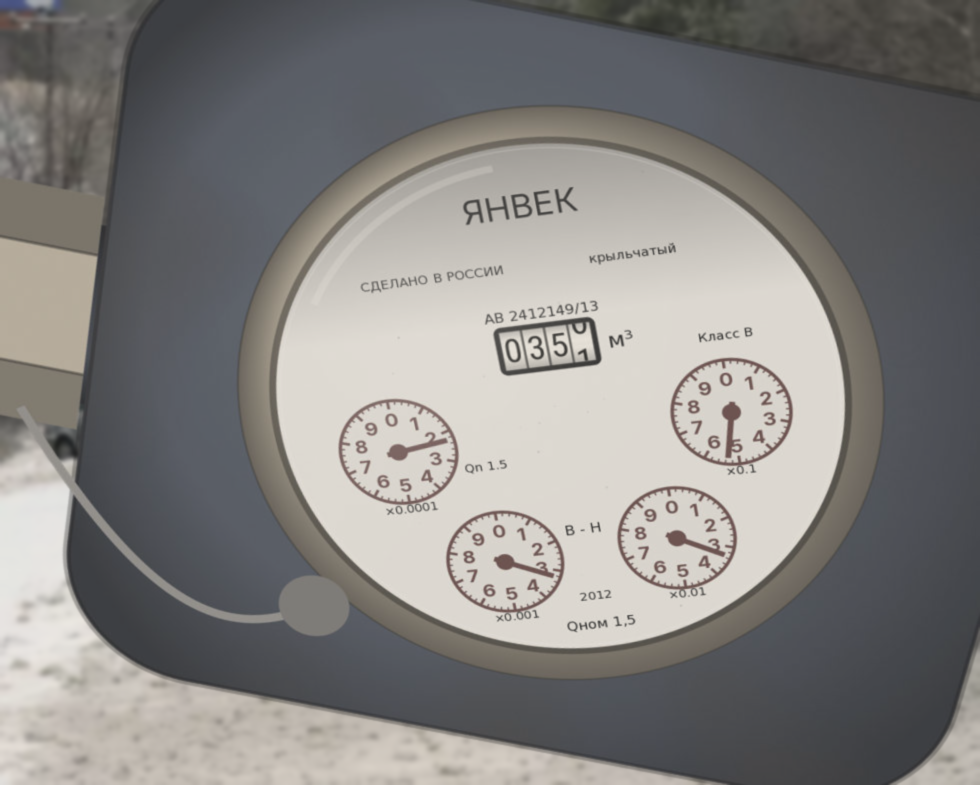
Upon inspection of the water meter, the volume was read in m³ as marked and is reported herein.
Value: 350.5332 m³
